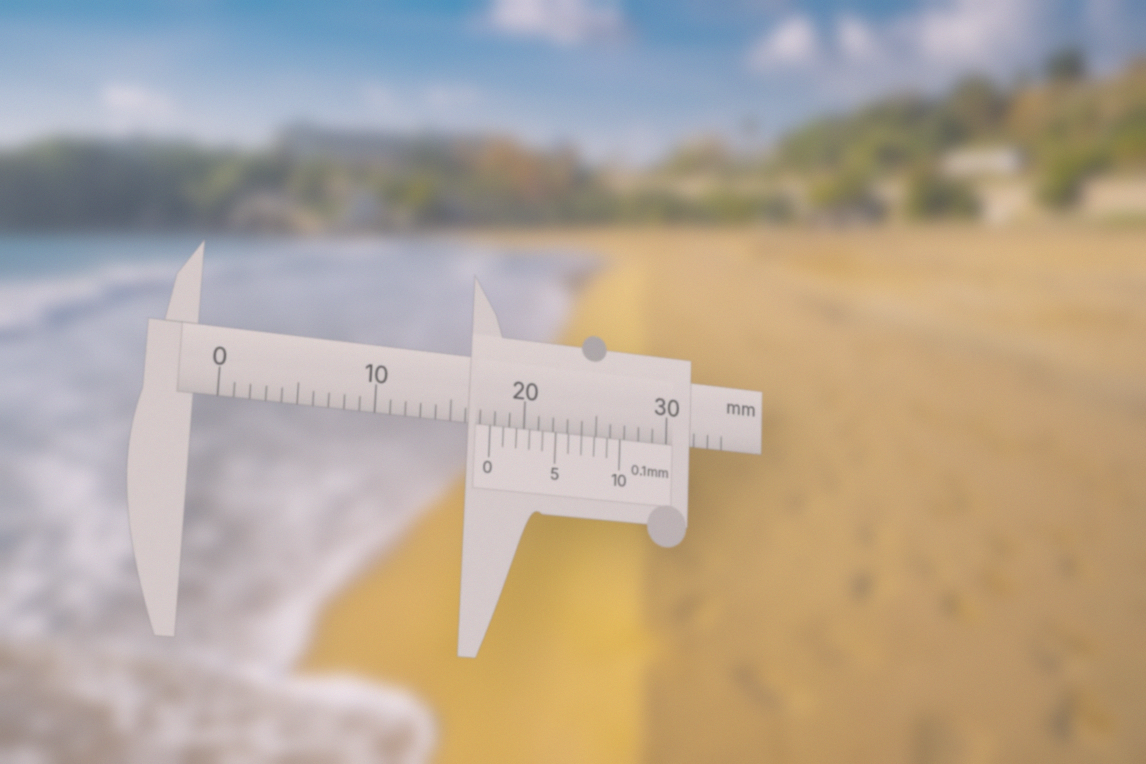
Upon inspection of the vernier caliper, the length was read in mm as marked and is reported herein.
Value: 17.7 mm
